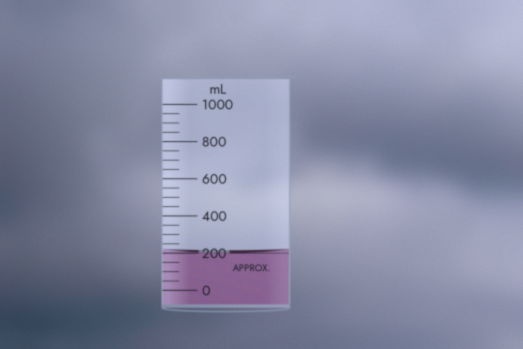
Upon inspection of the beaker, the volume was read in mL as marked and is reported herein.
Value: 200 mL
